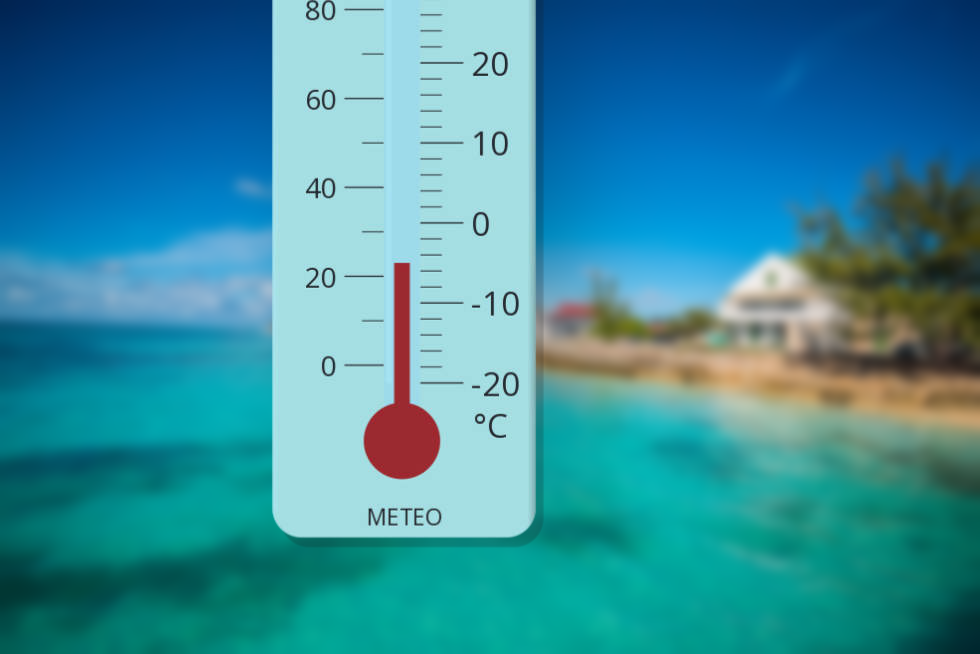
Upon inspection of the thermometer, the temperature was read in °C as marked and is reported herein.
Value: -5 °C
